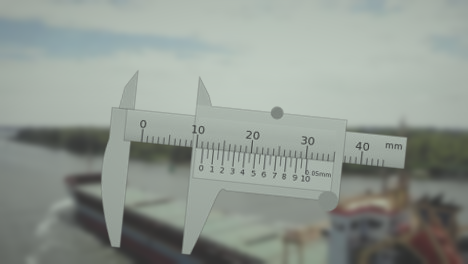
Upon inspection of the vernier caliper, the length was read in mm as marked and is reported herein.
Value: 11.2 mm
